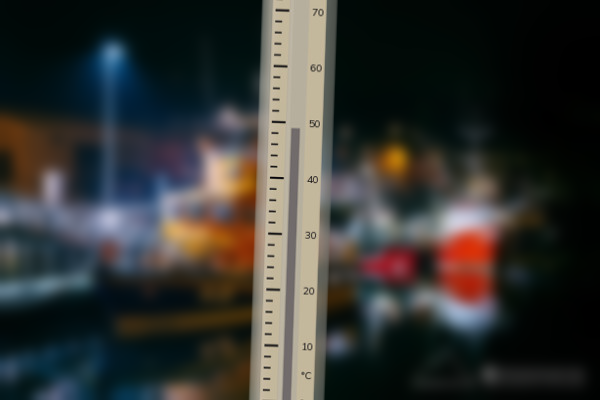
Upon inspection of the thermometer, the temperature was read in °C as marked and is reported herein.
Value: 49 °C
